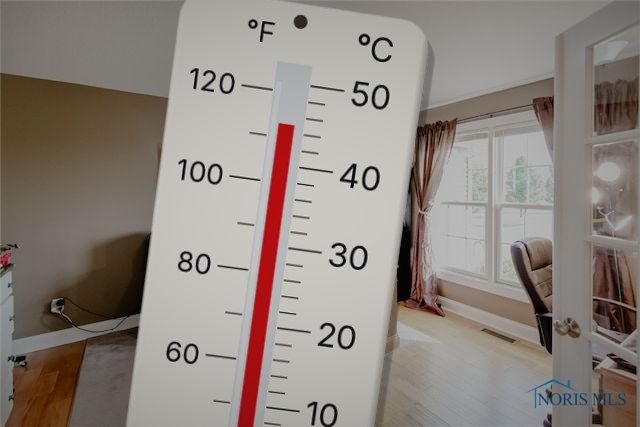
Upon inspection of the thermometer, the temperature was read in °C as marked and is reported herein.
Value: 45 °C
